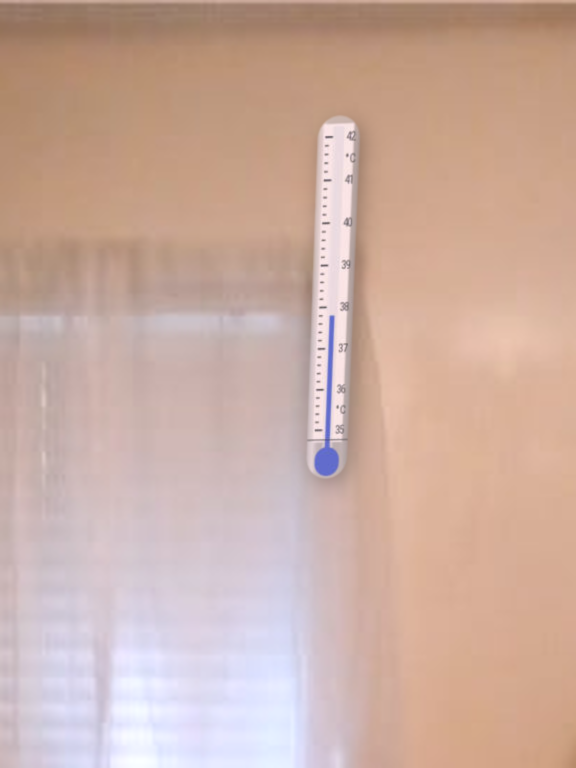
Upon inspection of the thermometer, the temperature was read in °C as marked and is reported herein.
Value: 37.8 °C
